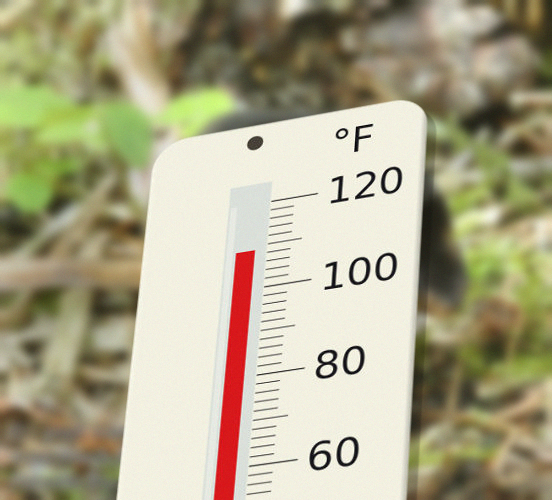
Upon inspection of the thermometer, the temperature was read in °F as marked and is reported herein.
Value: 109 °F
